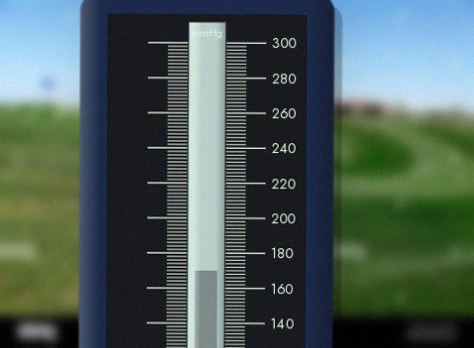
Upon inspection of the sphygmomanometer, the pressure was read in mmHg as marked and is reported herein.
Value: 170 mmHg
